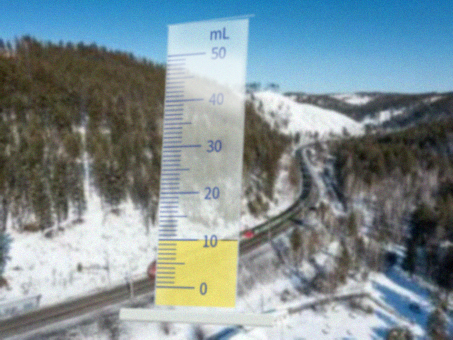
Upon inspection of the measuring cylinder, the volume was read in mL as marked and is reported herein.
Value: 10 mL
